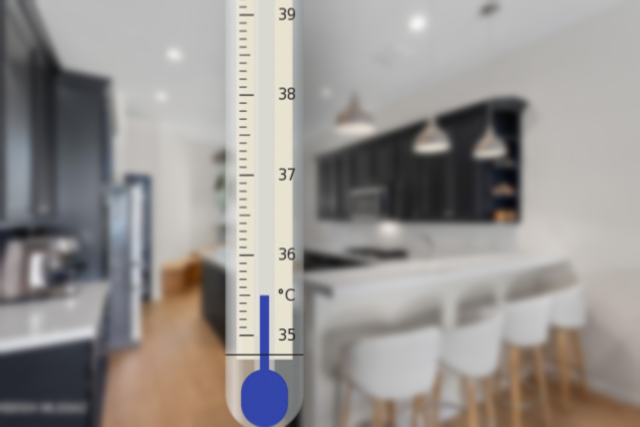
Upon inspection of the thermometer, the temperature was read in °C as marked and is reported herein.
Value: 35.5 °C
